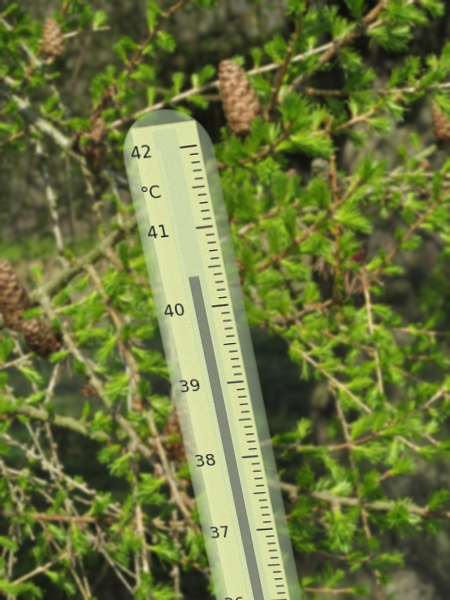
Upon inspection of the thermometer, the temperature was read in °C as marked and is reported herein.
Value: 40.4 °C
